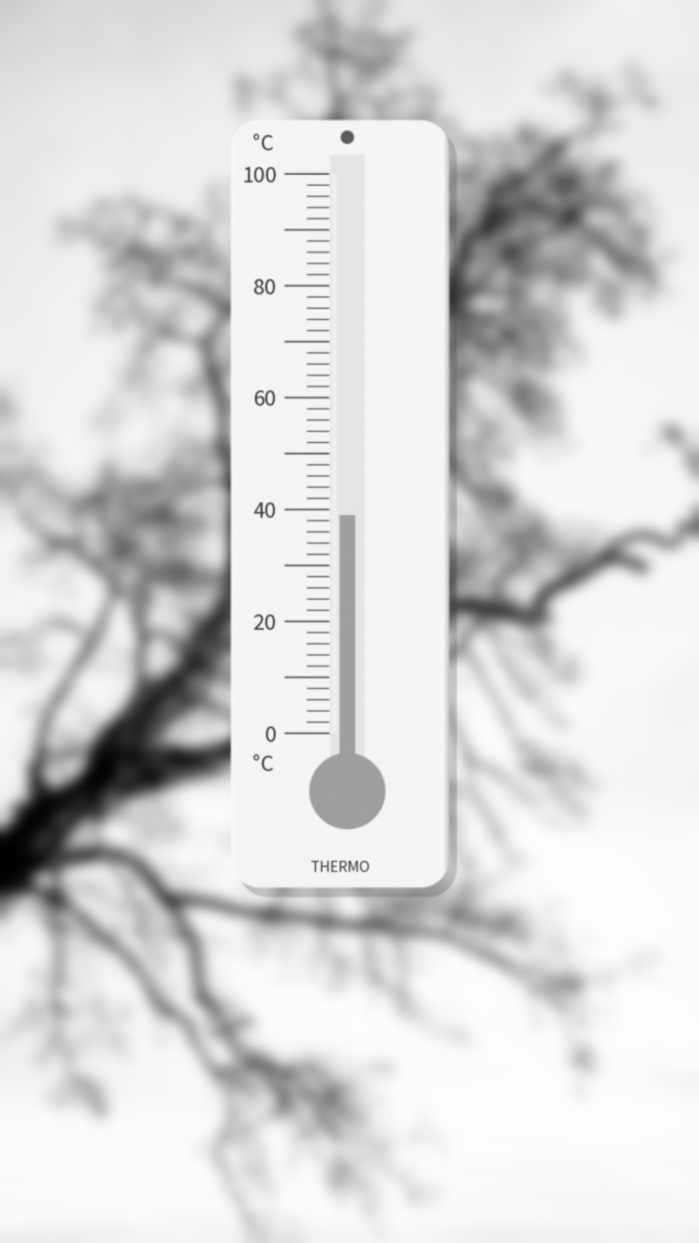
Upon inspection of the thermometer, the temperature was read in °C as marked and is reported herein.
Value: 39 °C
